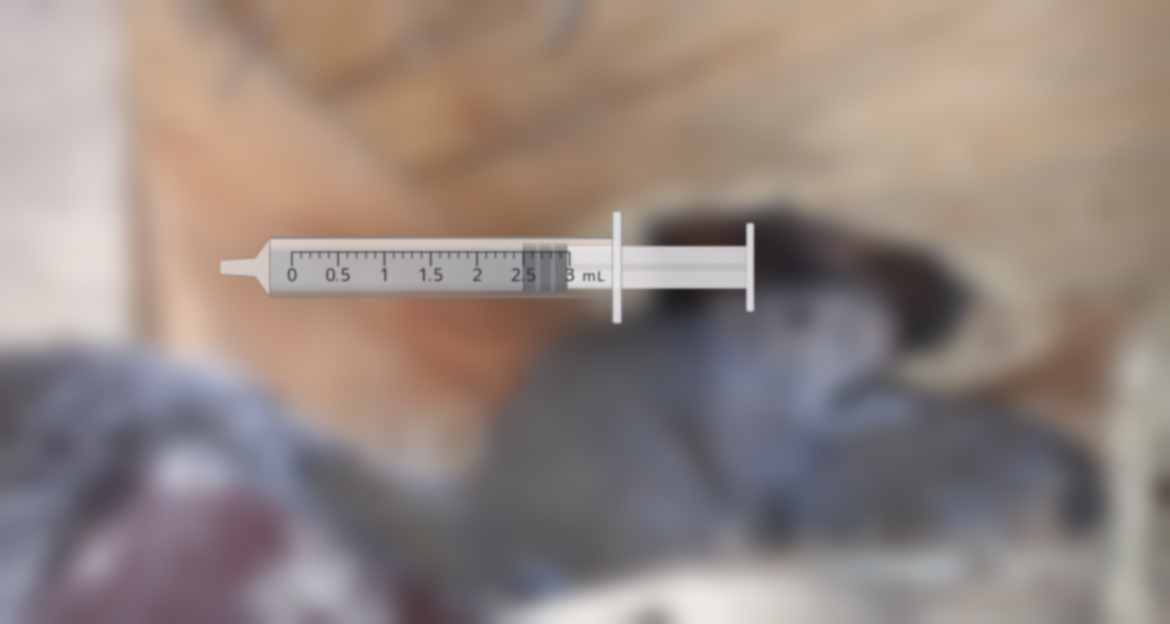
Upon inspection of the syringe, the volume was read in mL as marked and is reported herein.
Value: 2.5 mL
